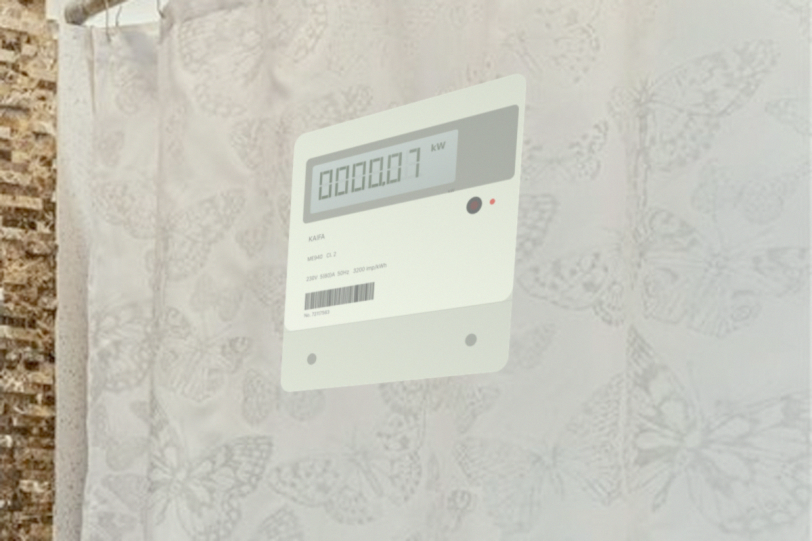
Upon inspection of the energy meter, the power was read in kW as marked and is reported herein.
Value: 0.07 kW
